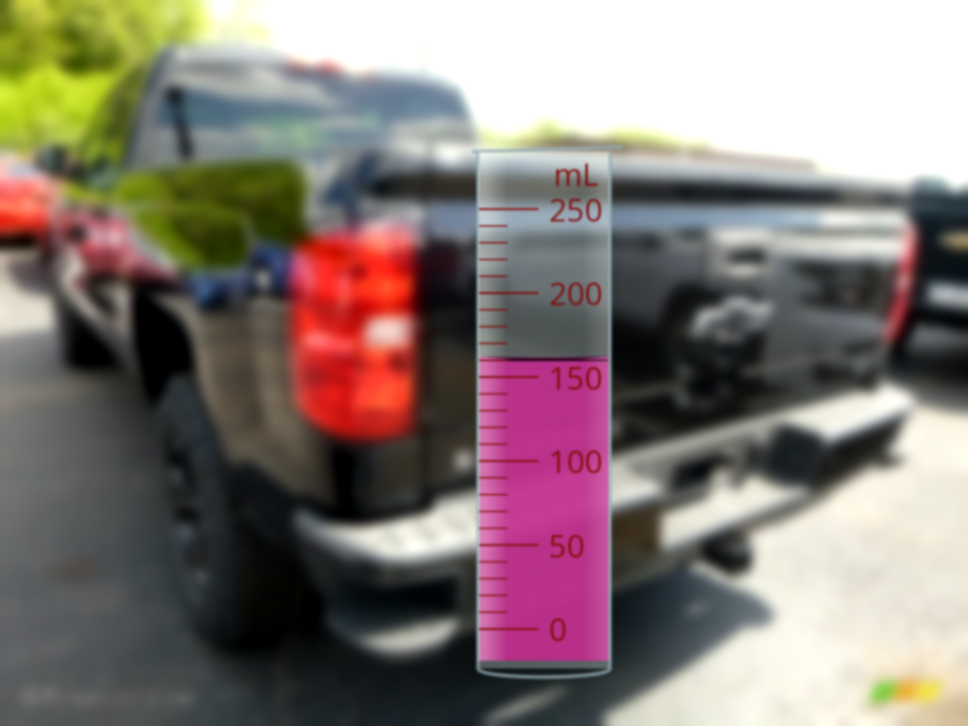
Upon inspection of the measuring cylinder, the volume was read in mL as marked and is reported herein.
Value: 160 mL
